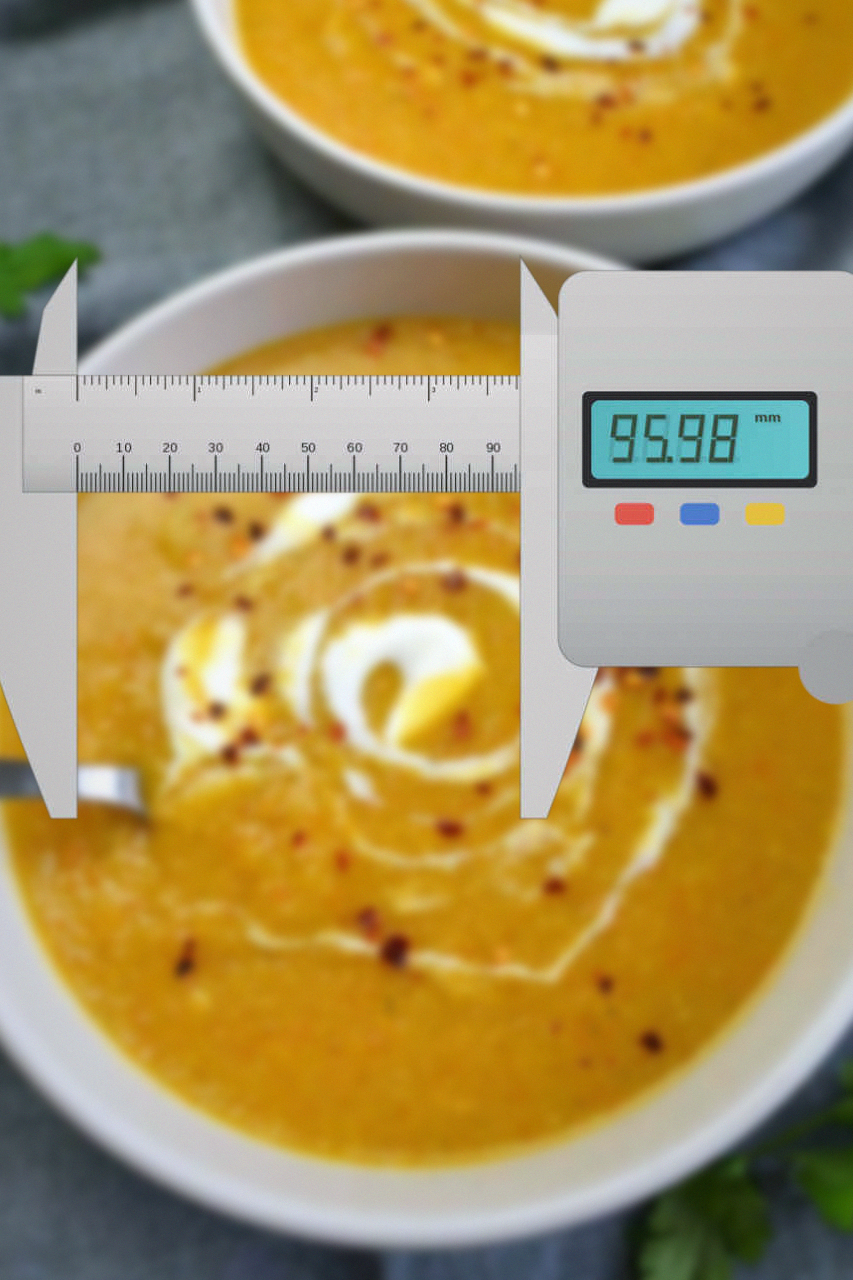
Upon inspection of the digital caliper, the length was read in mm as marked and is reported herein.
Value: 95.98 mm
